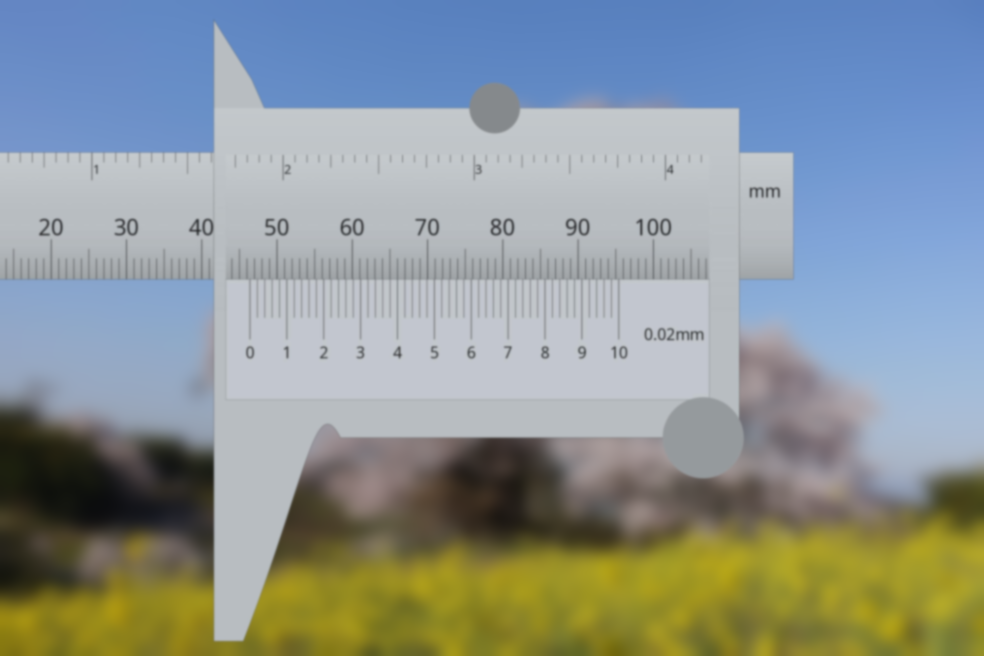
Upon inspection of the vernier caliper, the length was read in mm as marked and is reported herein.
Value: 46.4 mm
